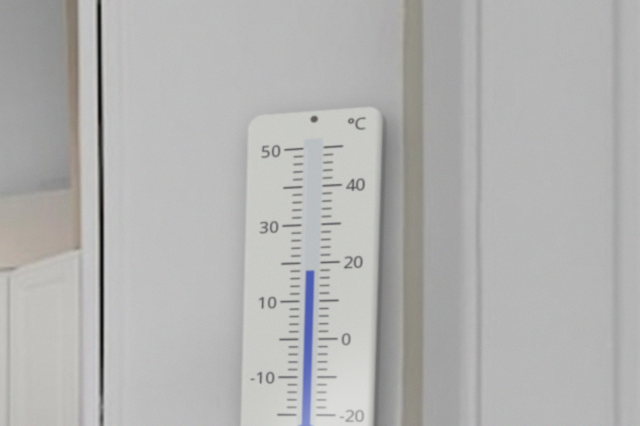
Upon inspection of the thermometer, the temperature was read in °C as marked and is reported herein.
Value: 18 °C
